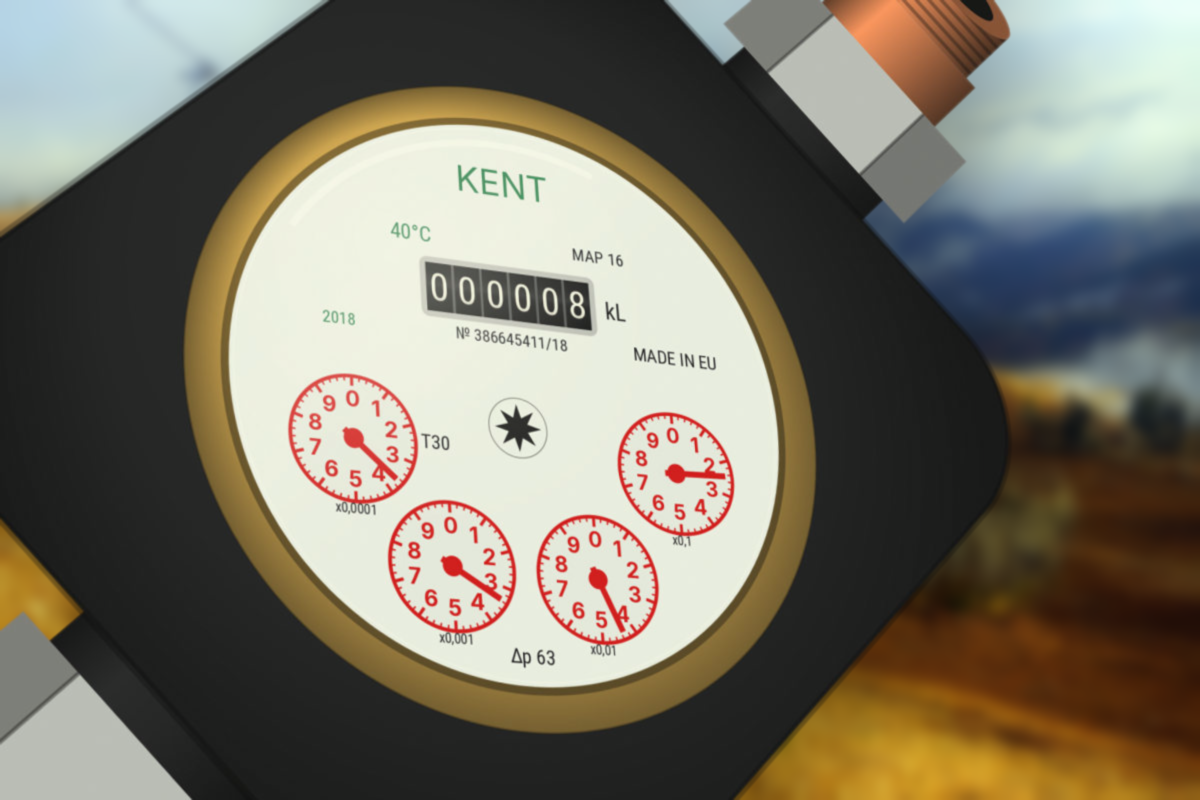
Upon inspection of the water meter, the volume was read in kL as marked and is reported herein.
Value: 8.2433 kL
